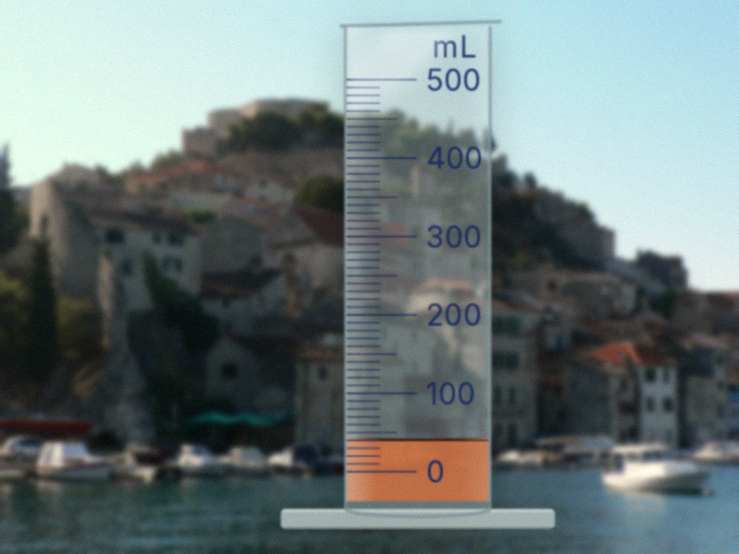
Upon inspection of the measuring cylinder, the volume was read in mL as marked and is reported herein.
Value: 40 mL
